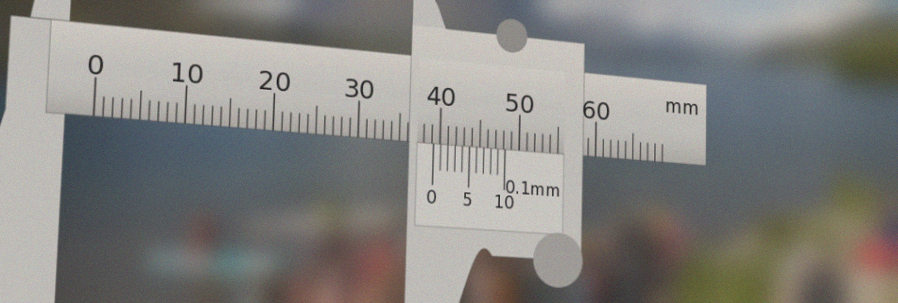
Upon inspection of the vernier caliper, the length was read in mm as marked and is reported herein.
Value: 39.2 mm
